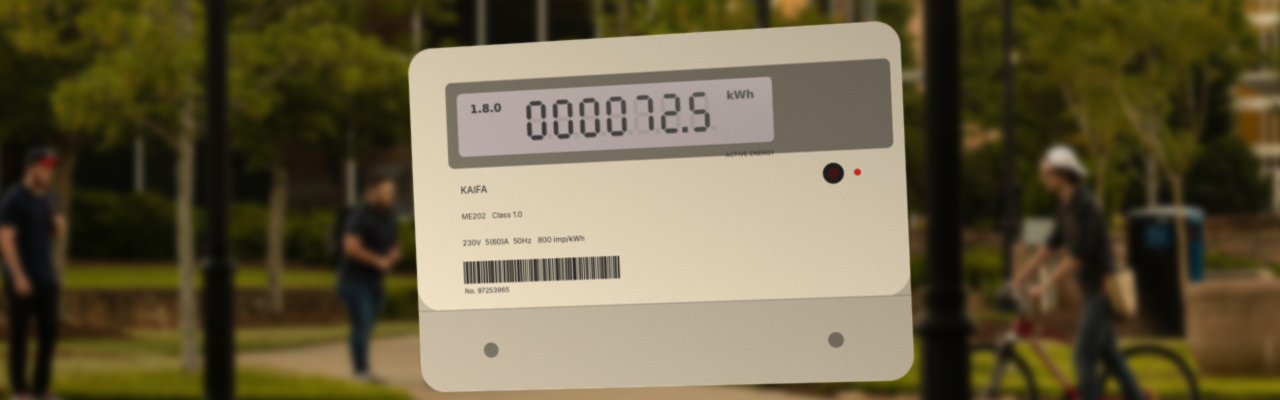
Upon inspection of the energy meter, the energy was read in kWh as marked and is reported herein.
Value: 72.5 kWh
